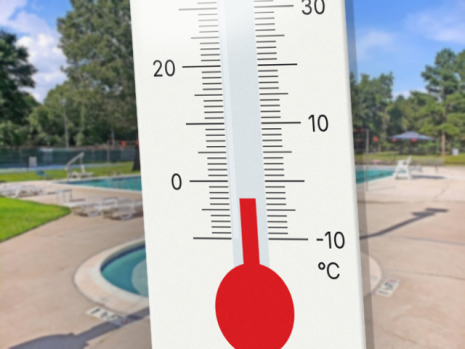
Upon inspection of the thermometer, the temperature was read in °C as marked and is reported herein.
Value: -3 °C
